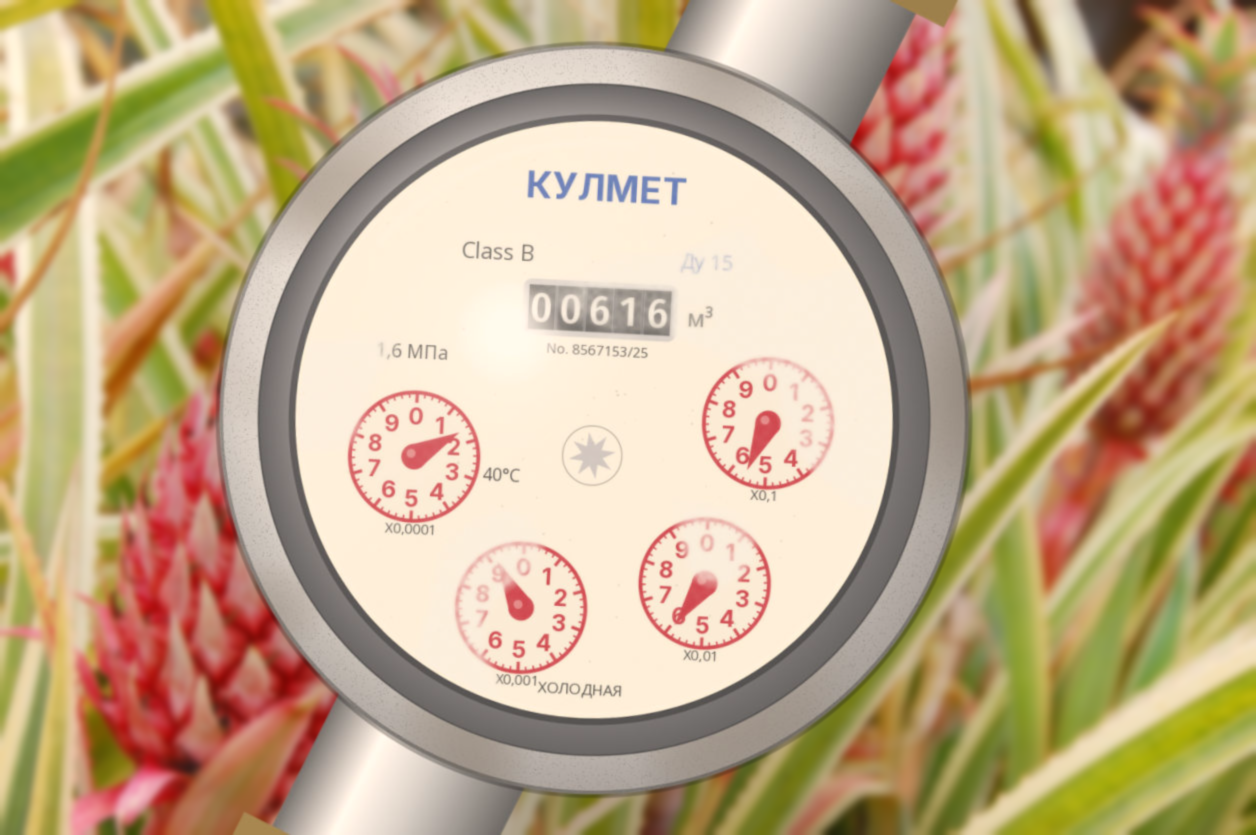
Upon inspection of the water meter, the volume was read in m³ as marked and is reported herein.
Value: 616.5591 m³
